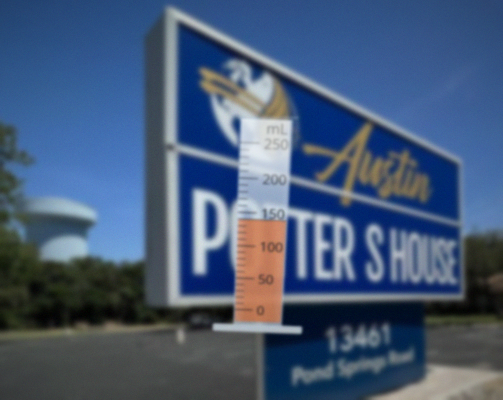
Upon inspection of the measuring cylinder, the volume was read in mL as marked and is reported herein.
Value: 140 mL
